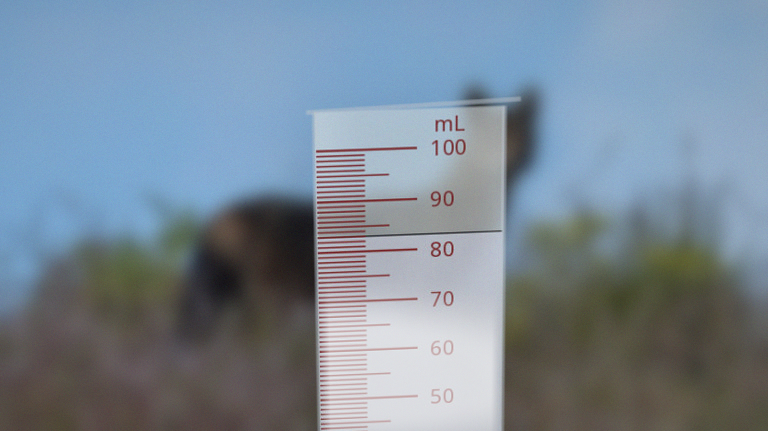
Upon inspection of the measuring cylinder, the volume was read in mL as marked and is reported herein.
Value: 83 mL
